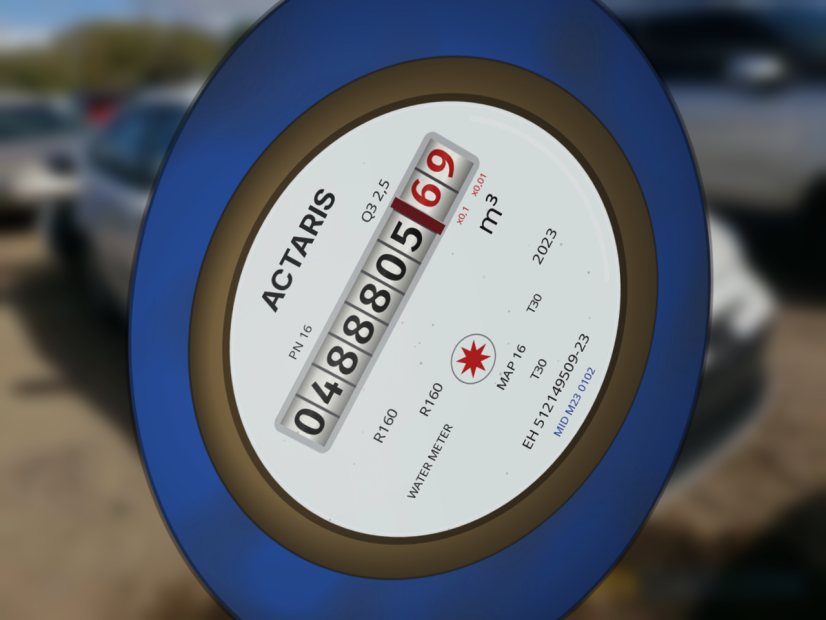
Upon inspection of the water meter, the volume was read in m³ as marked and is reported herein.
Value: 488805.69 m³
